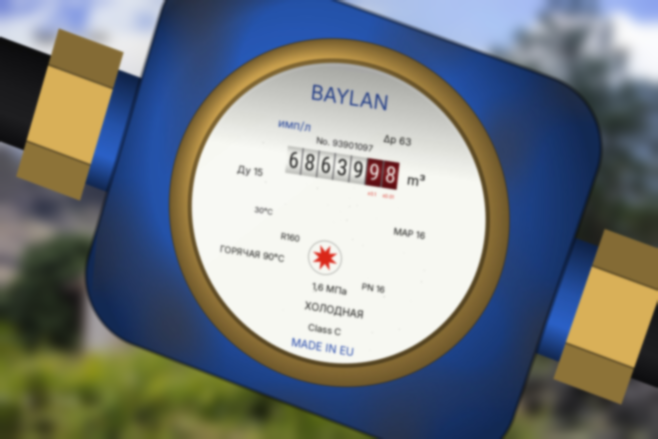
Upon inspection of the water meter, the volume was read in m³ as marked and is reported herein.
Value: 68639.98 m³
